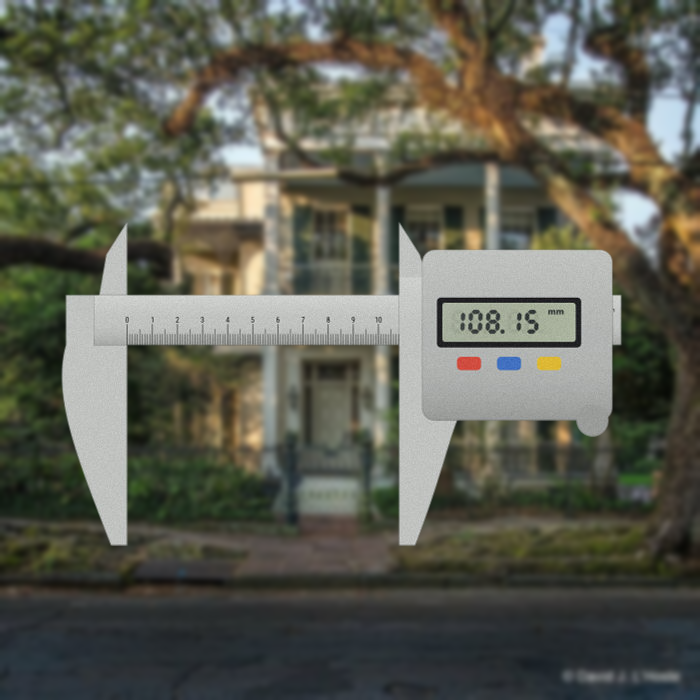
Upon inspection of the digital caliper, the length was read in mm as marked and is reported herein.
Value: 108.15 mm
